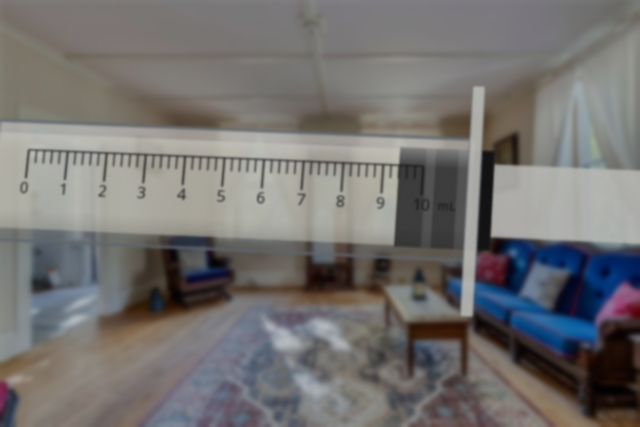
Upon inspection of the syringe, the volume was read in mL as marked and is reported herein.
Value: 9.4 mL
